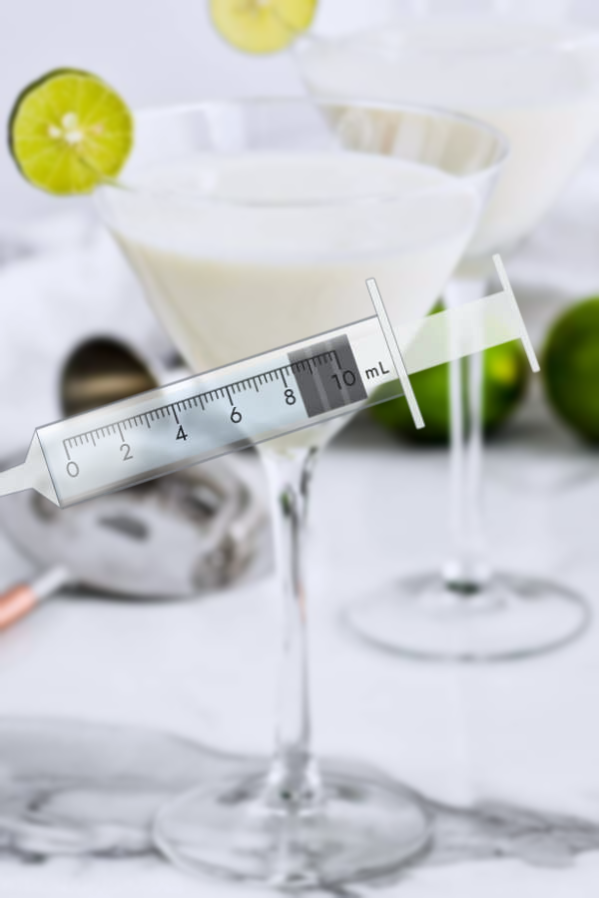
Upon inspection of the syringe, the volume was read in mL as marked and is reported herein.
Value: 8.4 mL
